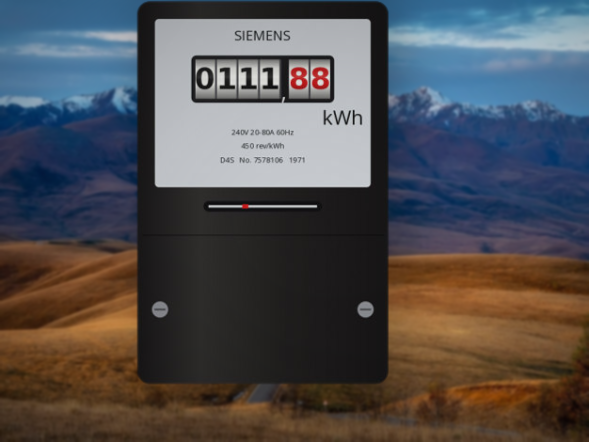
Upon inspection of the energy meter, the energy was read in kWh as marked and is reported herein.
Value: 111.88 kWh
